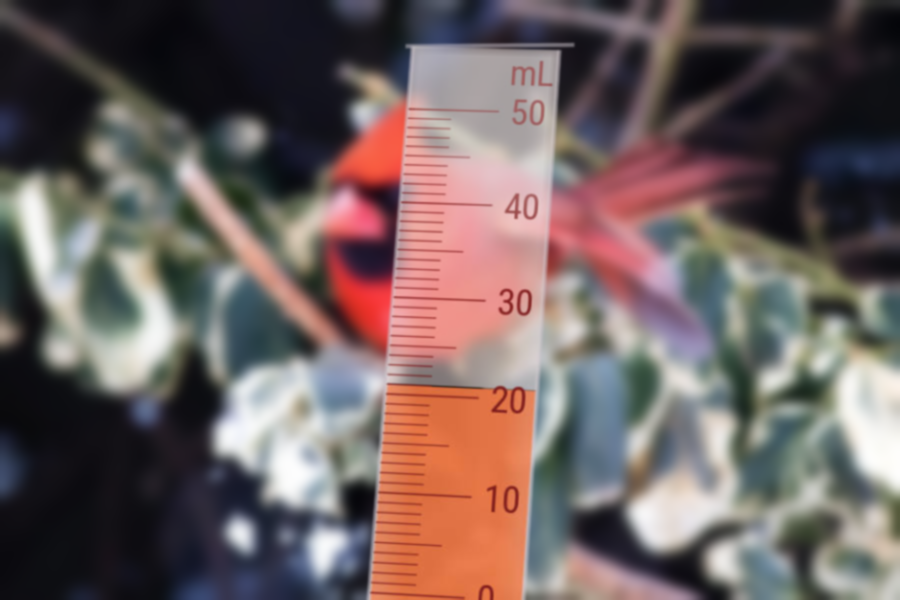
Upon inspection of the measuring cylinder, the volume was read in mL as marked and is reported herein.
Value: 21 mL
